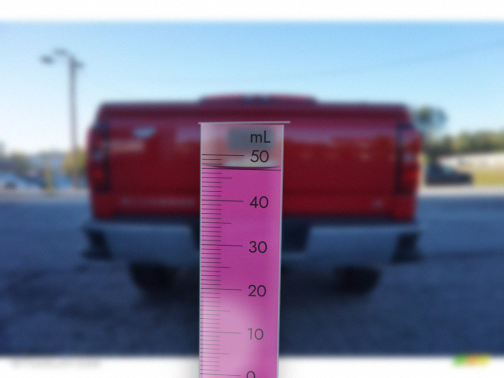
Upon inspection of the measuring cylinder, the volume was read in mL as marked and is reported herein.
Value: 47 mL
